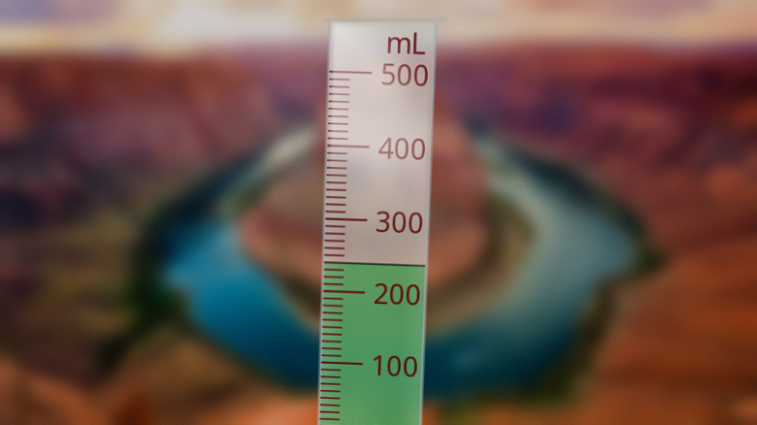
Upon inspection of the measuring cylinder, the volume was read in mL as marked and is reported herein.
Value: 240 mL
